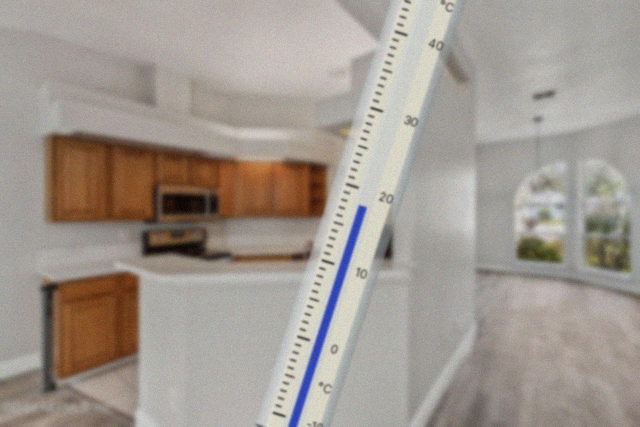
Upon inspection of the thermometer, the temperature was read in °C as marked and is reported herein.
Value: 18 °C
